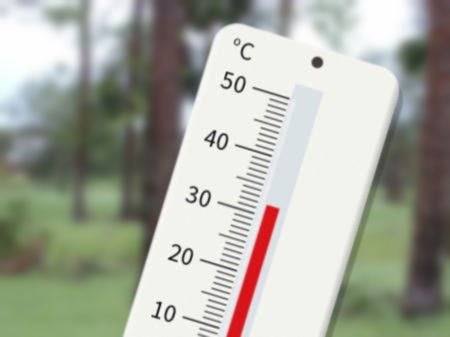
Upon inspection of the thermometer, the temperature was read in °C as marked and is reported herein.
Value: 32 °C
